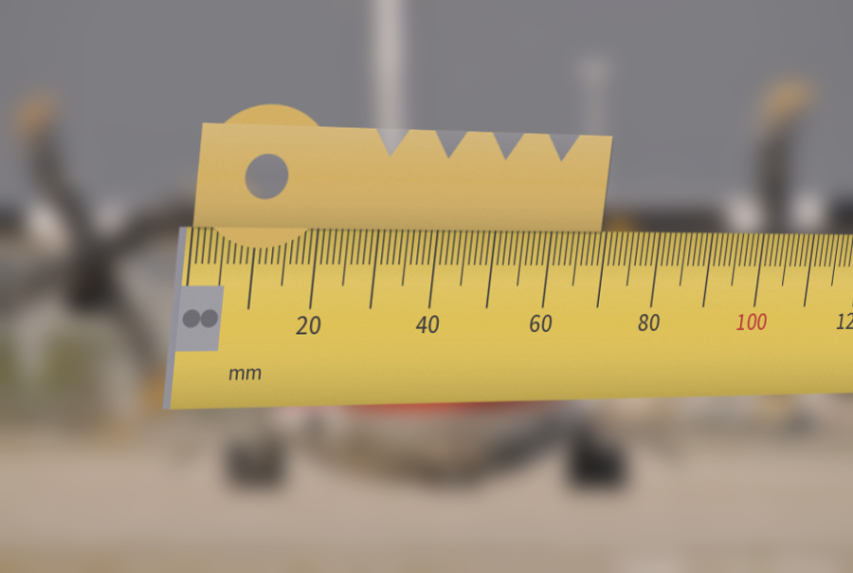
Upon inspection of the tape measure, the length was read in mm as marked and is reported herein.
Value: 69 mm
